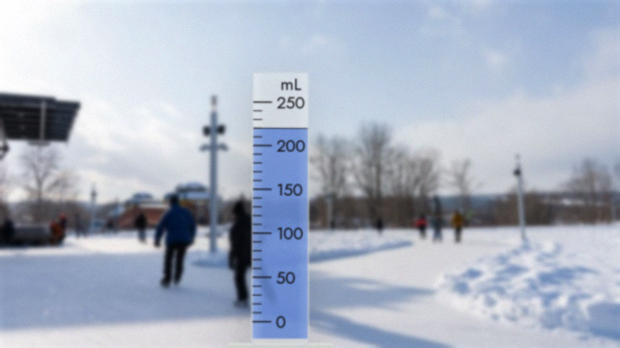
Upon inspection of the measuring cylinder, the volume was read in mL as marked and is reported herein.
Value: 220 mL
